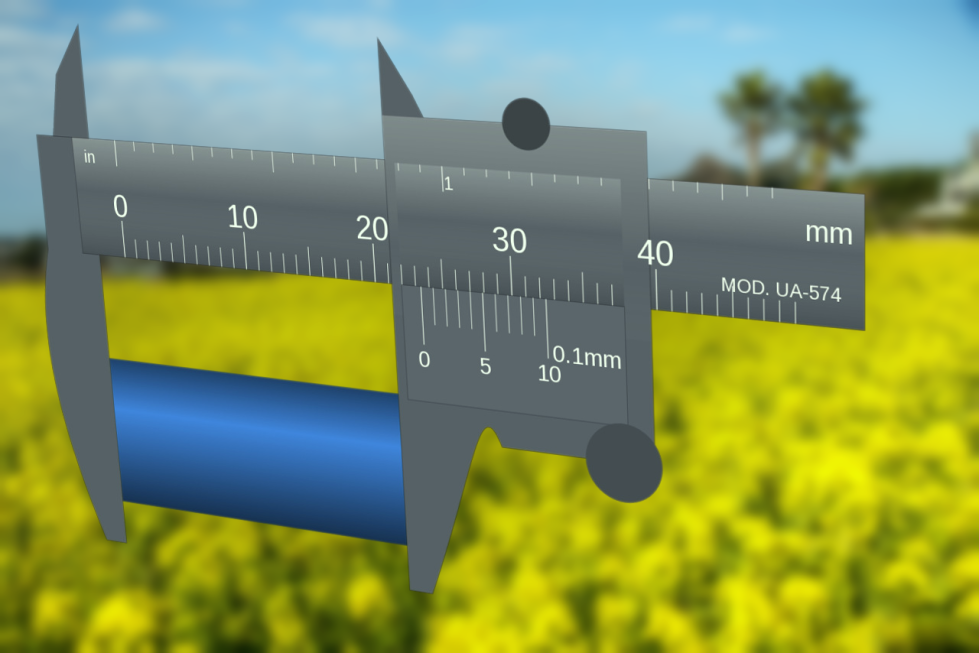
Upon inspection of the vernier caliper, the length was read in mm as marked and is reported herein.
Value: 23.4 mm
